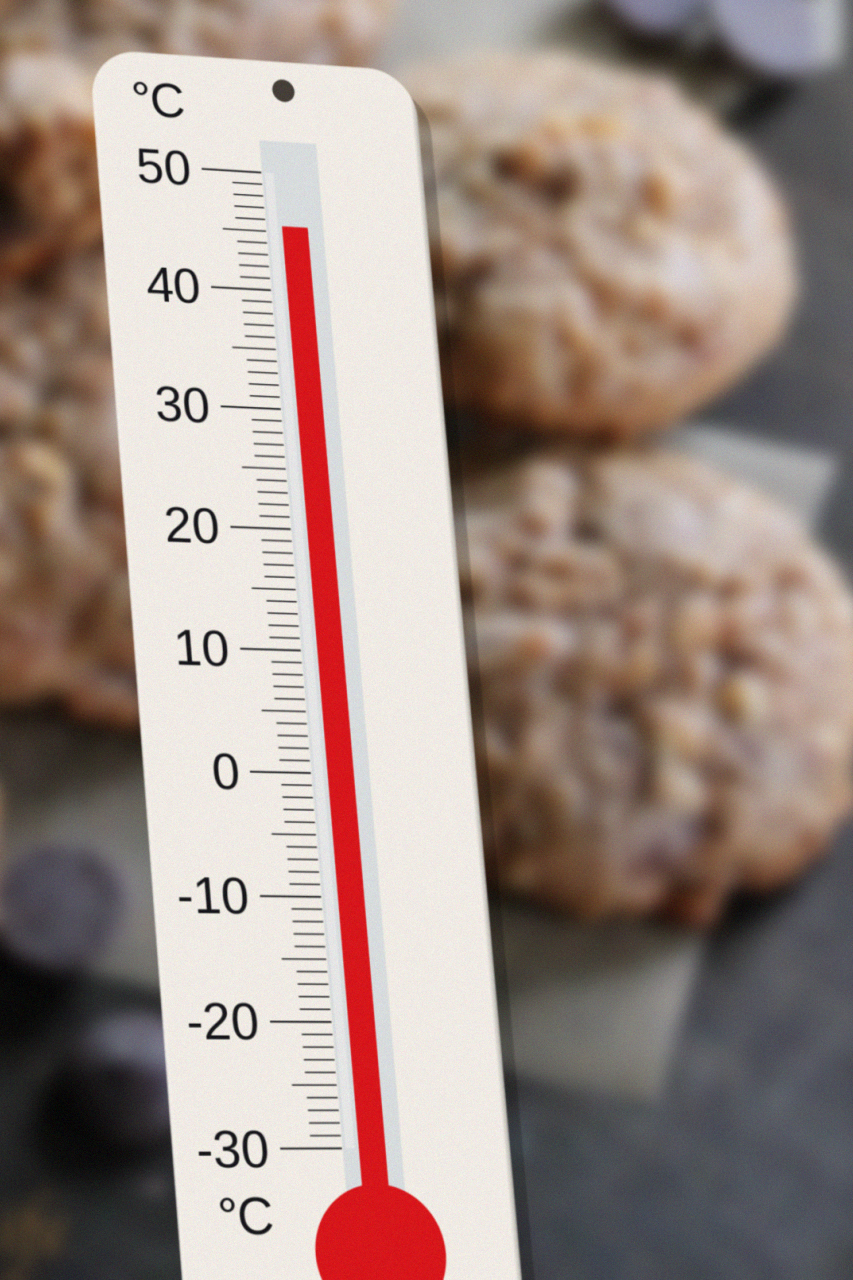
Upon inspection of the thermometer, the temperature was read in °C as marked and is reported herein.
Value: 45.5 °C
